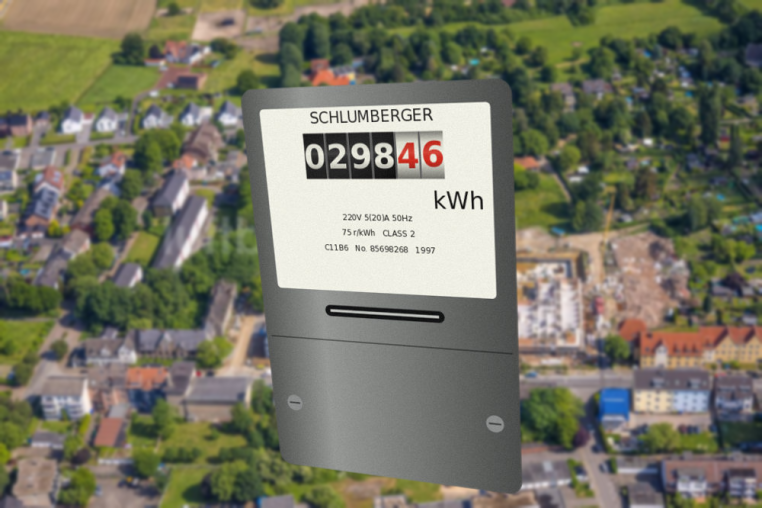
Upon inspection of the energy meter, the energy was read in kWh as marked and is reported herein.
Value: 298.46 kWh
